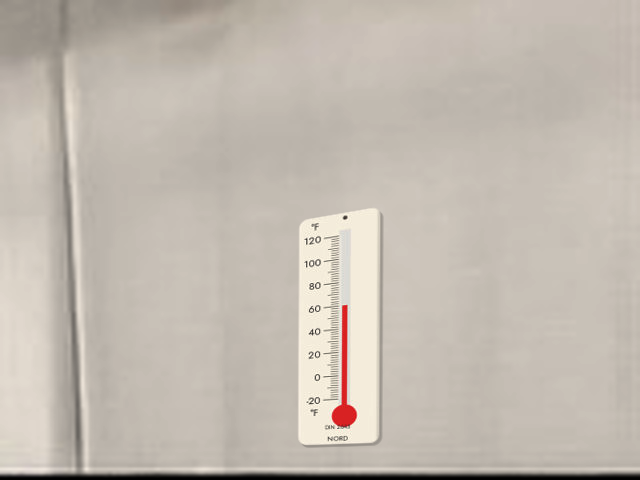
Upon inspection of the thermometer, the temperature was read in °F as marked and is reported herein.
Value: 60 °F
